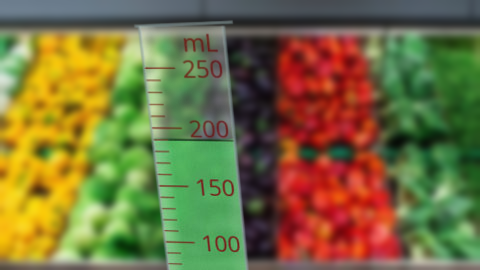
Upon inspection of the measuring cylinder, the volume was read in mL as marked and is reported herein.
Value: 190 mL
